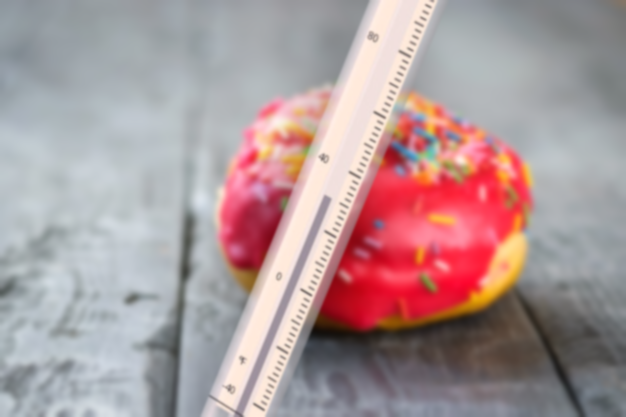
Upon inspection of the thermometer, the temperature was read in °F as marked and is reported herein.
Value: 30 °F
